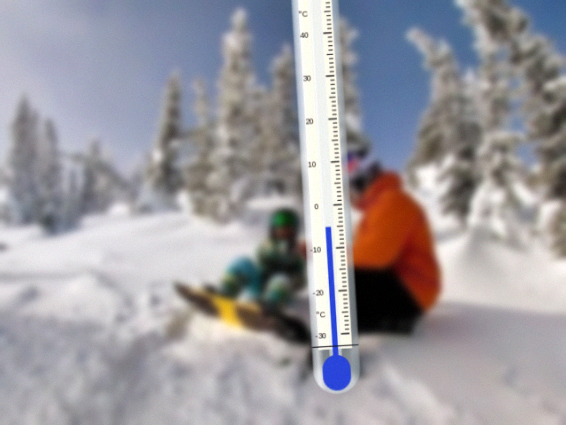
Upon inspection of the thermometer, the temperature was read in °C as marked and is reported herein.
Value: -5 °C
